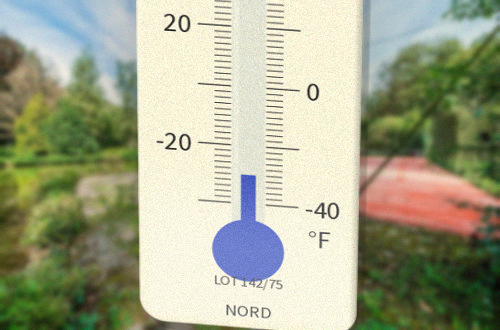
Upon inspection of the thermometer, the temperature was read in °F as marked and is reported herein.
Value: -30 °F
